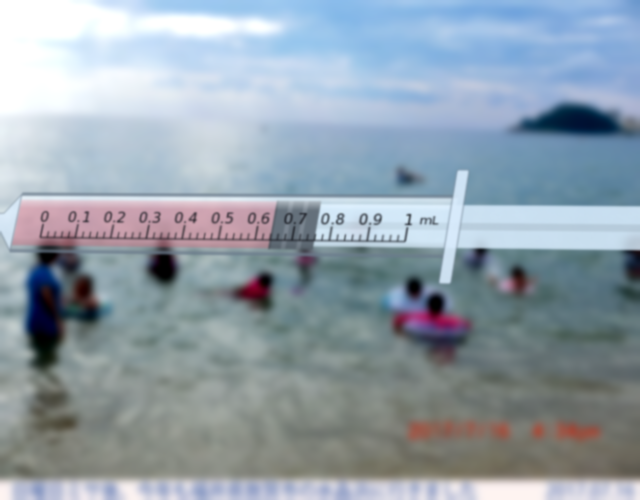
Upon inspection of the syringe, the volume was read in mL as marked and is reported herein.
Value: 0.64 mL
